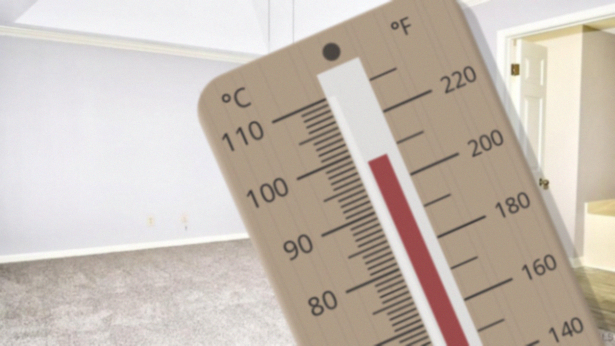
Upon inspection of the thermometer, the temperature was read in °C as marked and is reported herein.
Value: 98 °C
